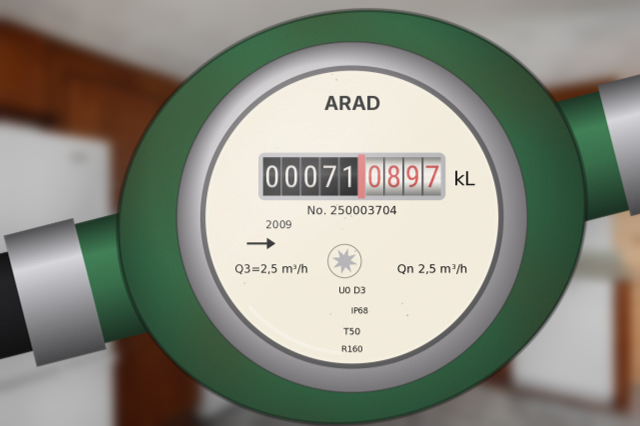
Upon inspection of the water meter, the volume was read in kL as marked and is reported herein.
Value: 71.0897 kL
